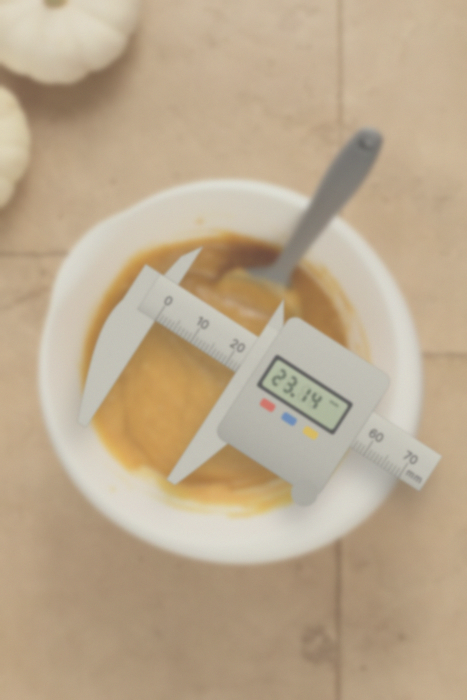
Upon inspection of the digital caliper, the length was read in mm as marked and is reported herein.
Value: 23.14 mm
